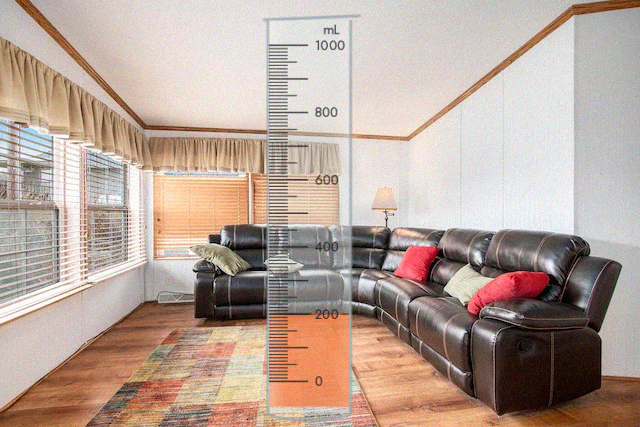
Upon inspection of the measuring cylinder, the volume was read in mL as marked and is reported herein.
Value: 200 mL
